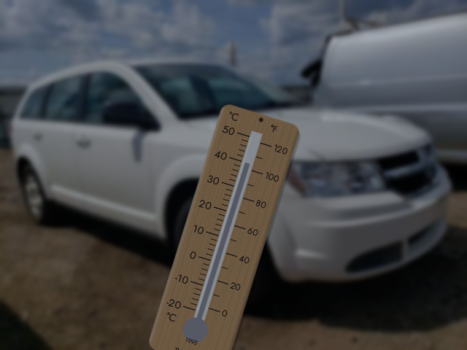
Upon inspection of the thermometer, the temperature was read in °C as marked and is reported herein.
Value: 40 °C
